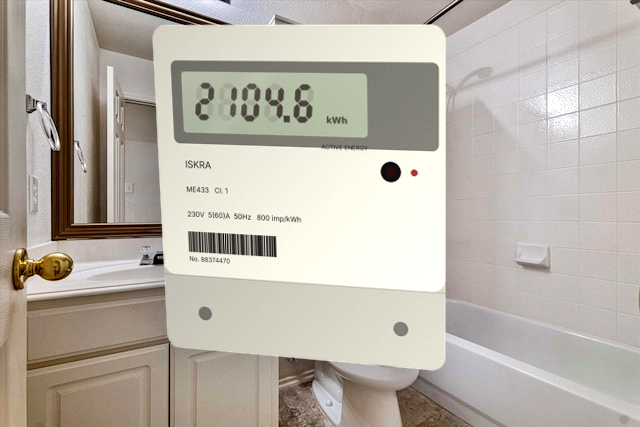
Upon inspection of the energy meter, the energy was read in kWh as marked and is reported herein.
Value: 2104.6 kWh
